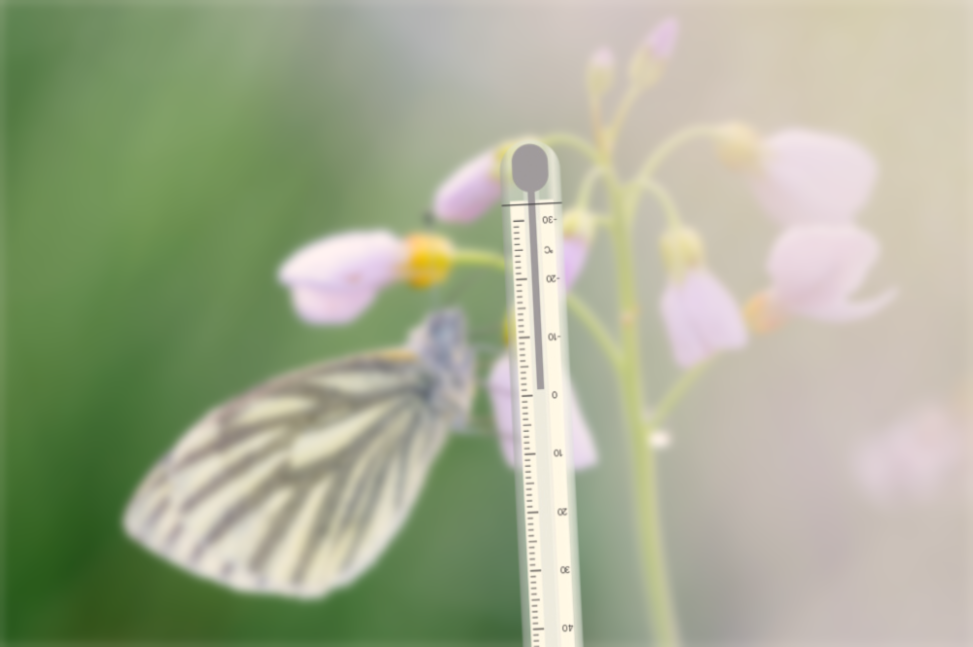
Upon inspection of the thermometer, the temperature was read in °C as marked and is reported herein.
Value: -1 °C
